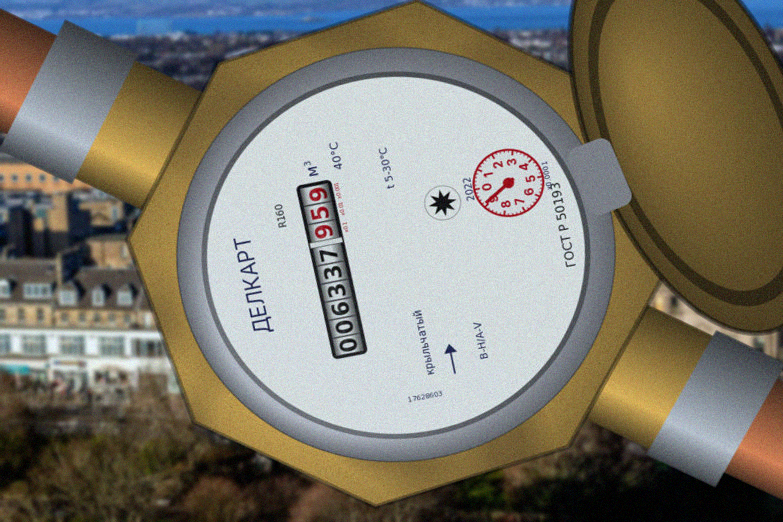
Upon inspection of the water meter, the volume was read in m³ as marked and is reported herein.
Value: 6337.9589 m³
